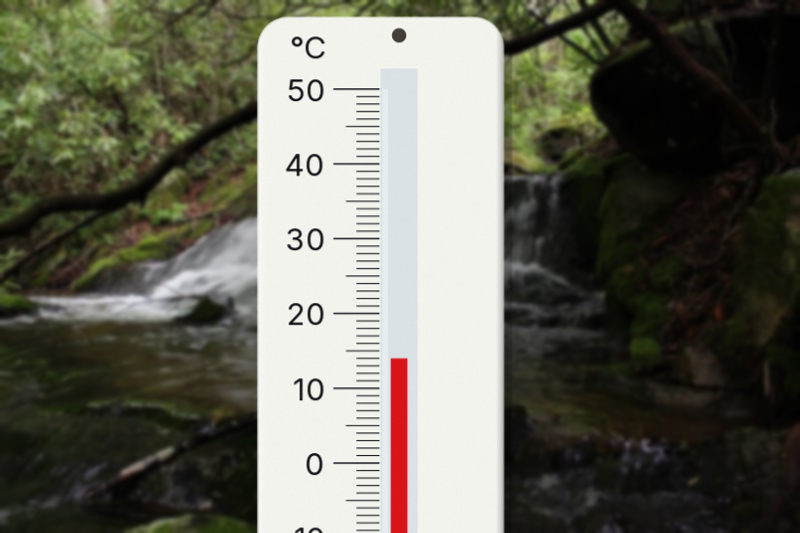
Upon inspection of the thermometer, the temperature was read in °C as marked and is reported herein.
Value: 14 °C
